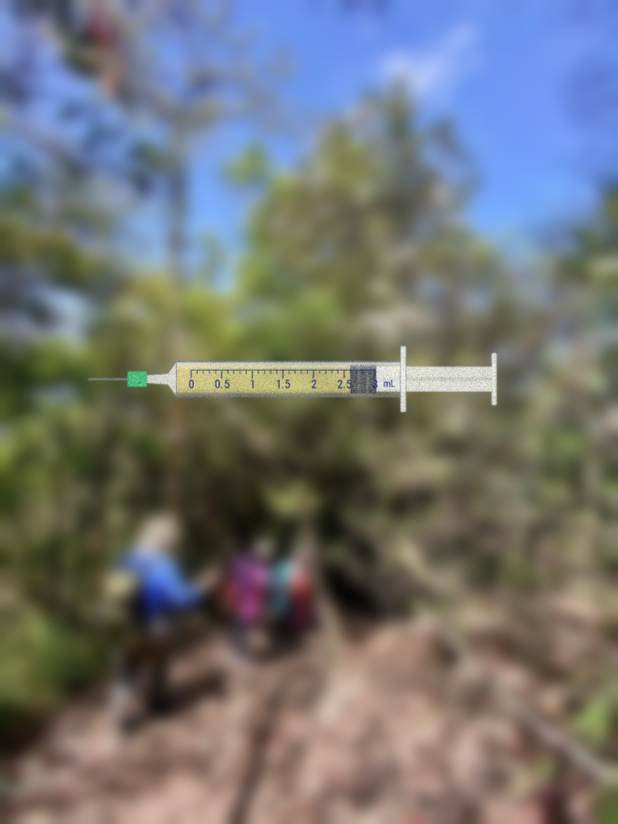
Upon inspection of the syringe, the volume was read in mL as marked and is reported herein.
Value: 2.6 mL
